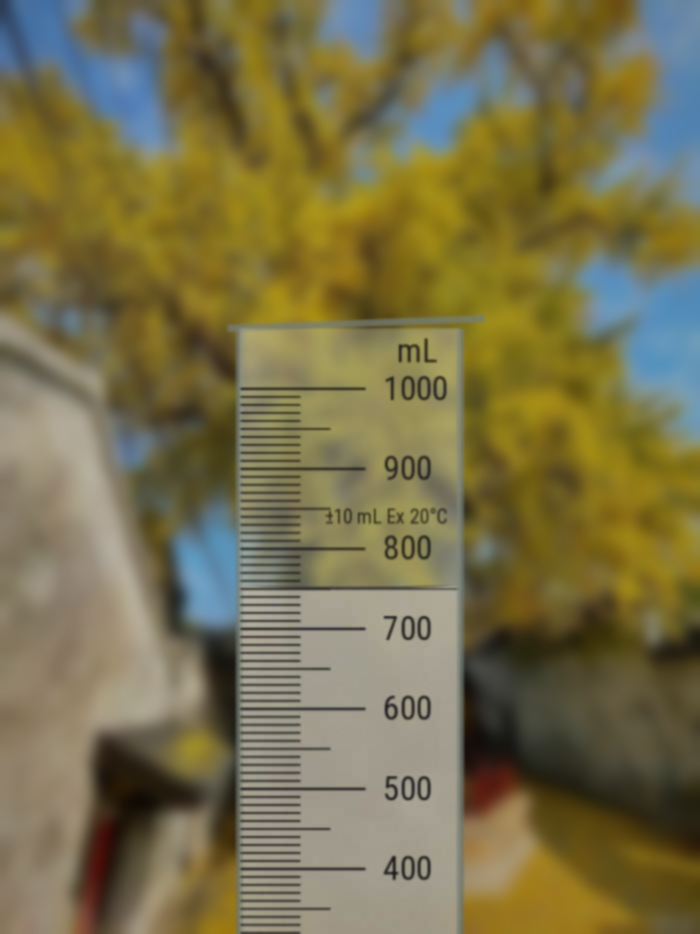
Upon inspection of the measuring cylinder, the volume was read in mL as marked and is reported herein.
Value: 750 mL
